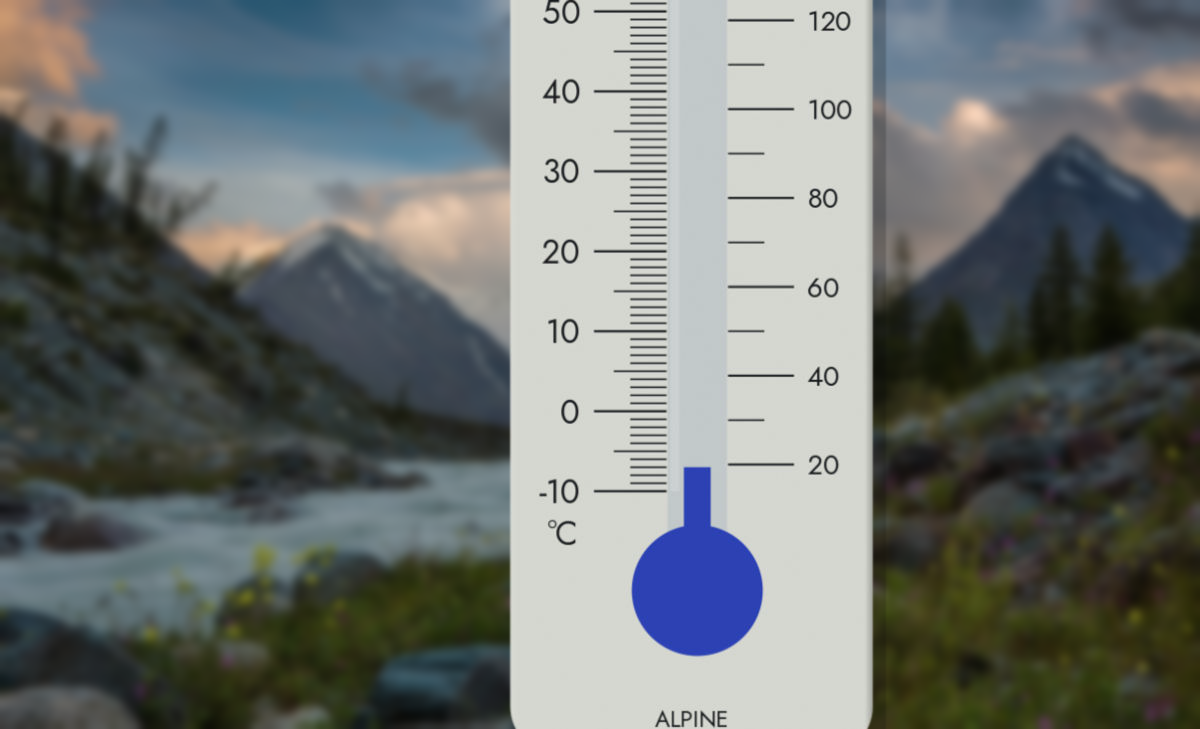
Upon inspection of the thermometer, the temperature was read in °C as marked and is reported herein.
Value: -7 °C
